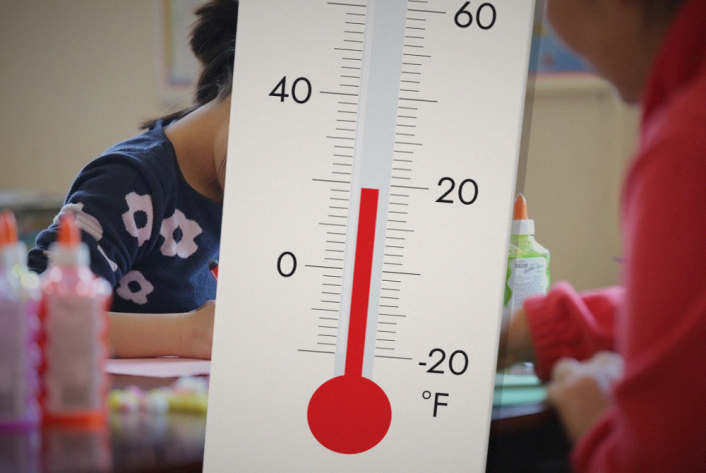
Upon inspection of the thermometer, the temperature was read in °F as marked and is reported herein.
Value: 19 °F
